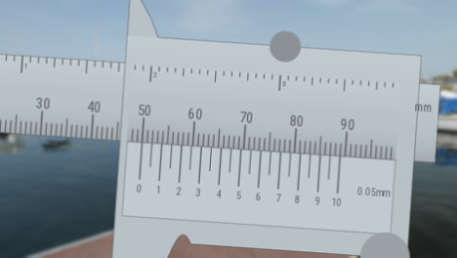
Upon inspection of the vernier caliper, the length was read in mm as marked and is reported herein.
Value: 50.0 mm
